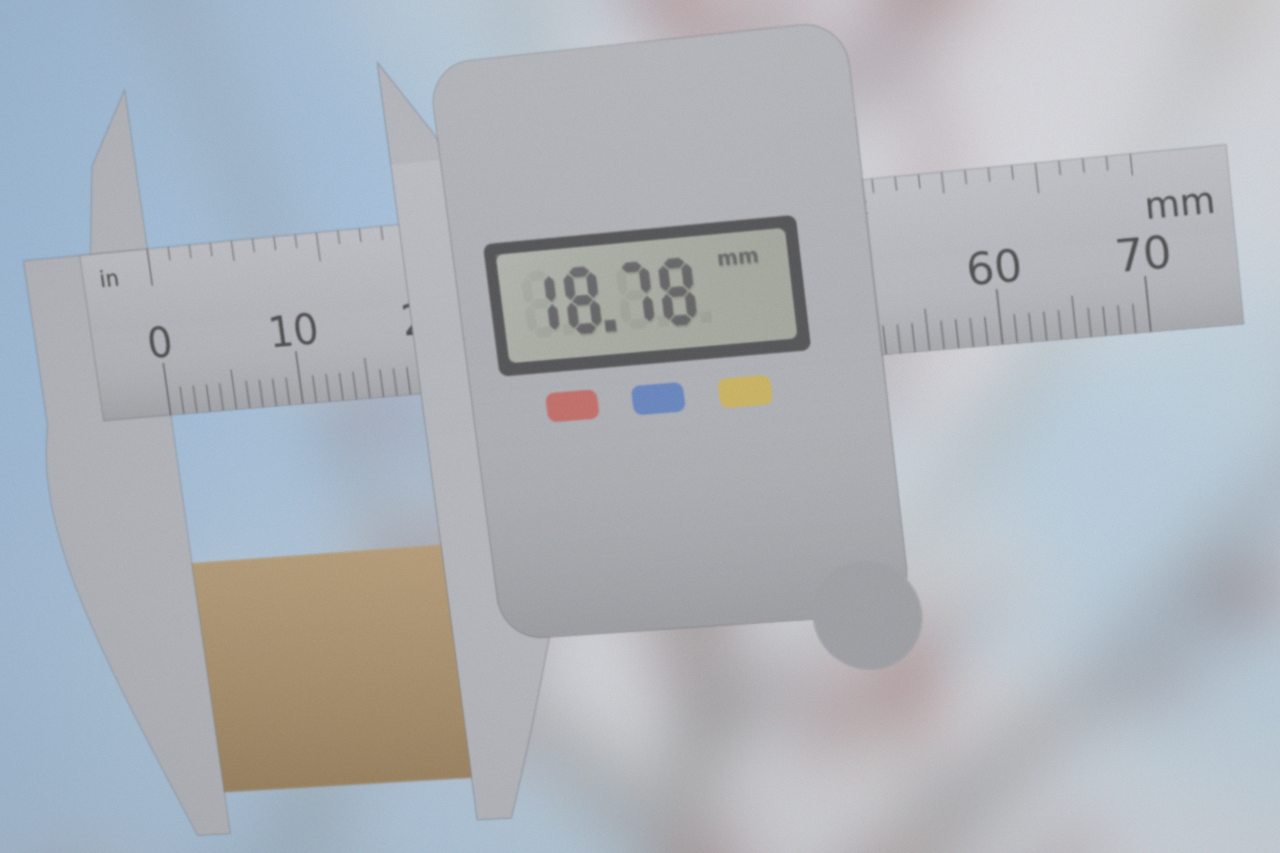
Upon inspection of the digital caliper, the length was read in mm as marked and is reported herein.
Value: 18.78 mm
